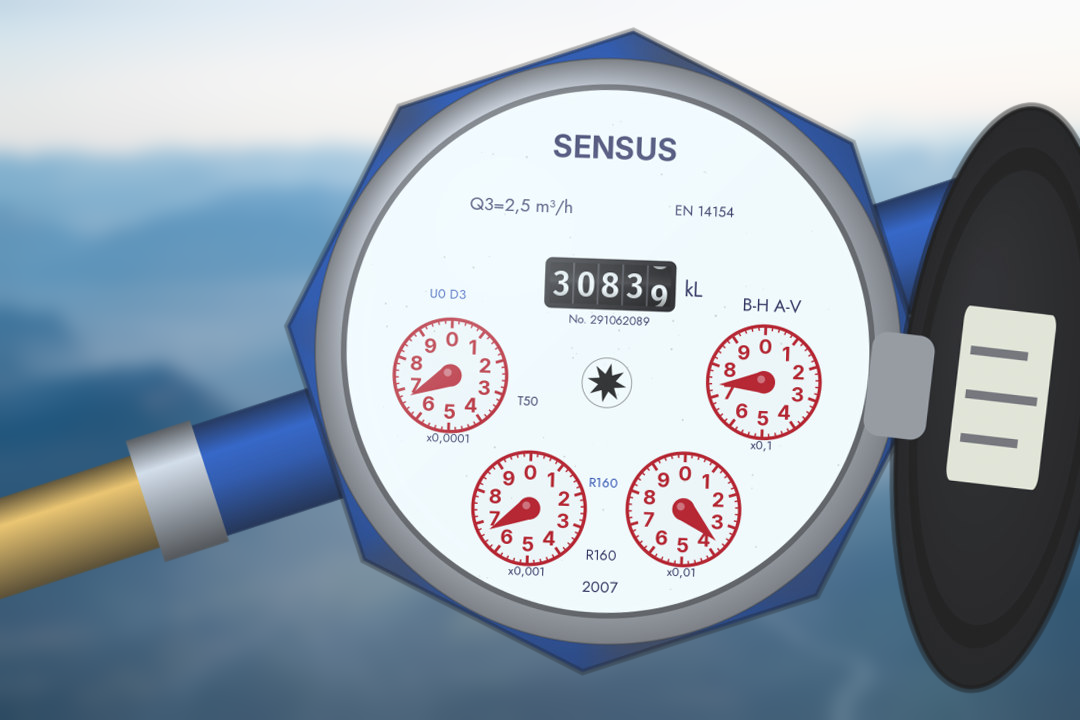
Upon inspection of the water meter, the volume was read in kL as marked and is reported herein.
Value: 30838.7366 kL
